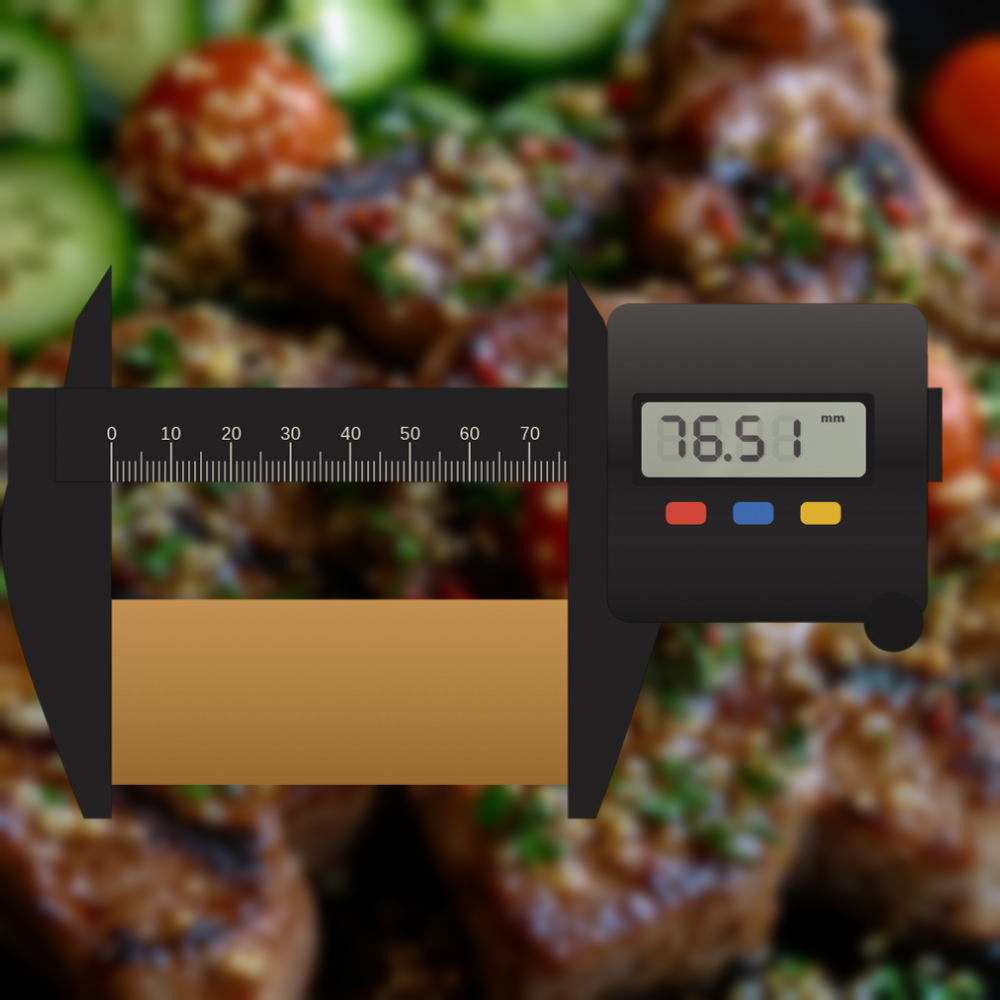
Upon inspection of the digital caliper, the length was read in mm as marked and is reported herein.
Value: 76.51 mm
